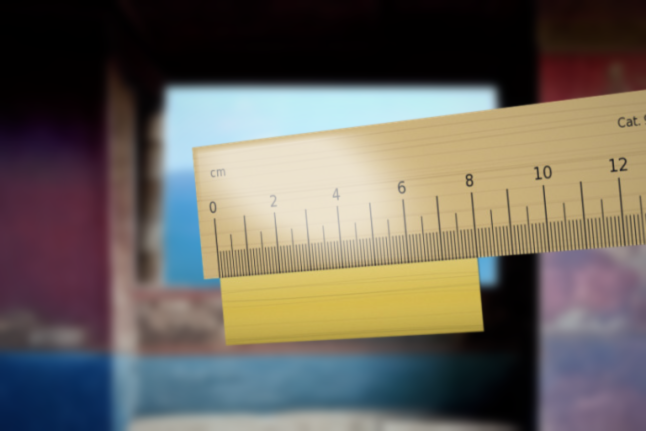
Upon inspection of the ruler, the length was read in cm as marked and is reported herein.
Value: 8 cm
